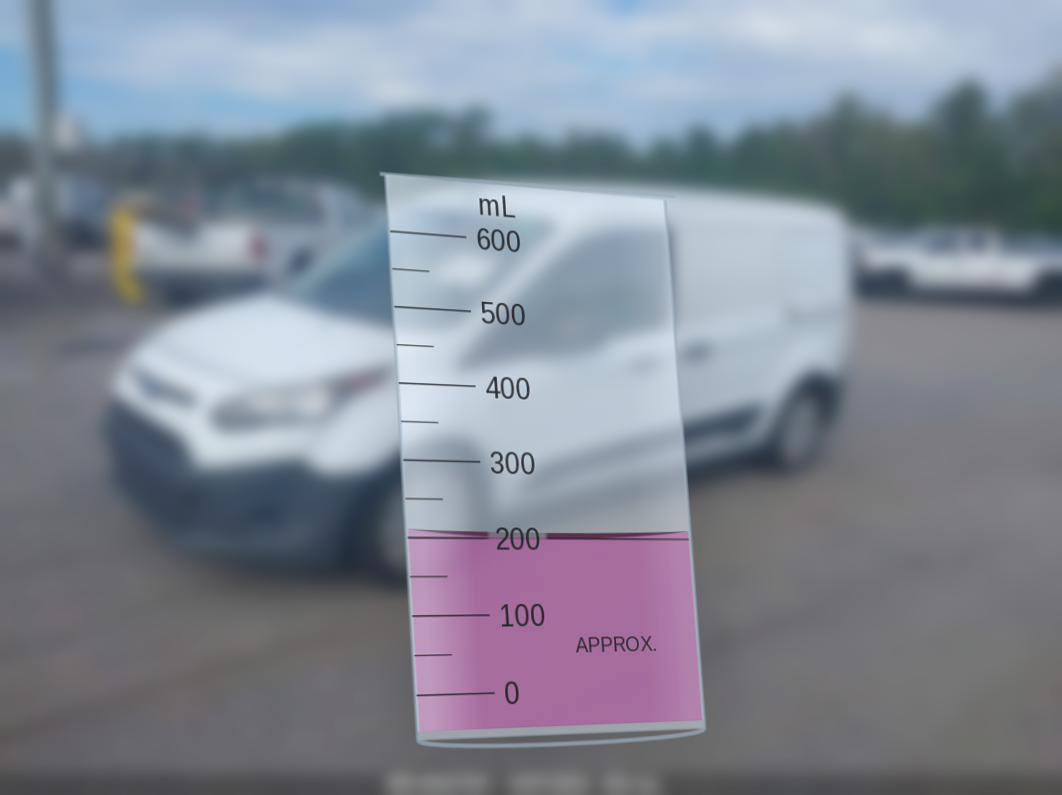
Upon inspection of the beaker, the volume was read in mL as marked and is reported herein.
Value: 200 mL
